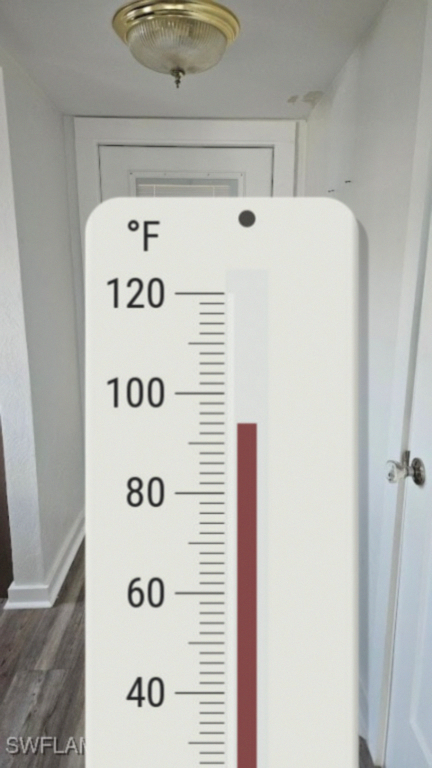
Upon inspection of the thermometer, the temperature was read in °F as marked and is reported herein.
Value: 94 °F
